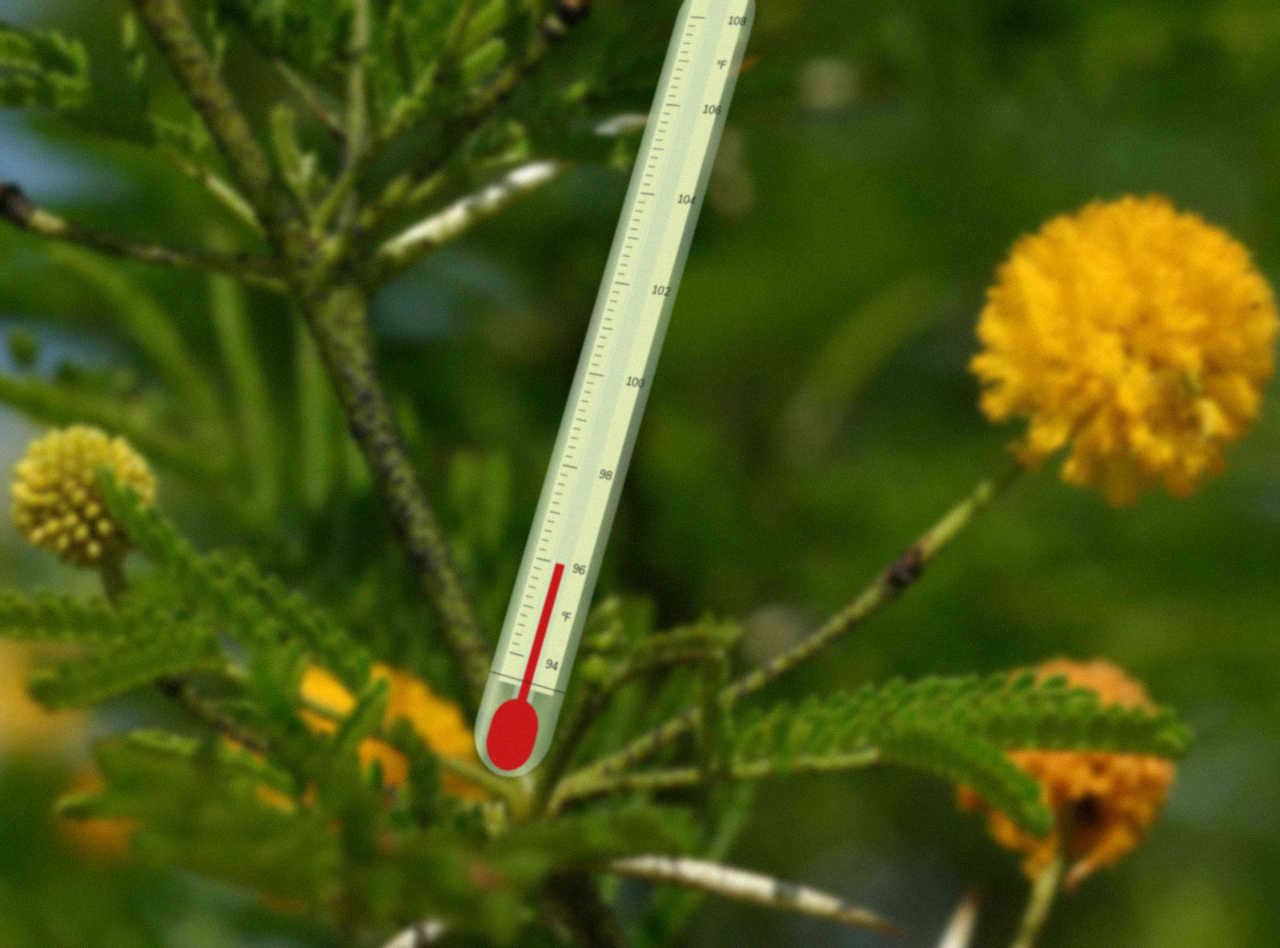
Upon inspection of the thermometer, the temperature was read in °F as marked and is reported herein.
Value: 96 °F
